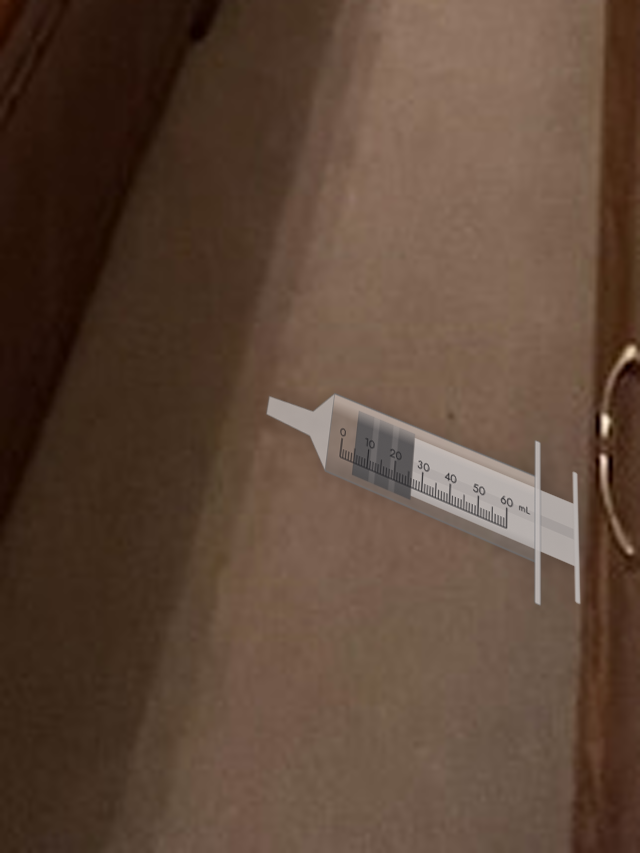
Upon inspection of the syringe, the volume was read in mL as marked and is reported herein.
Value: 5 mL
